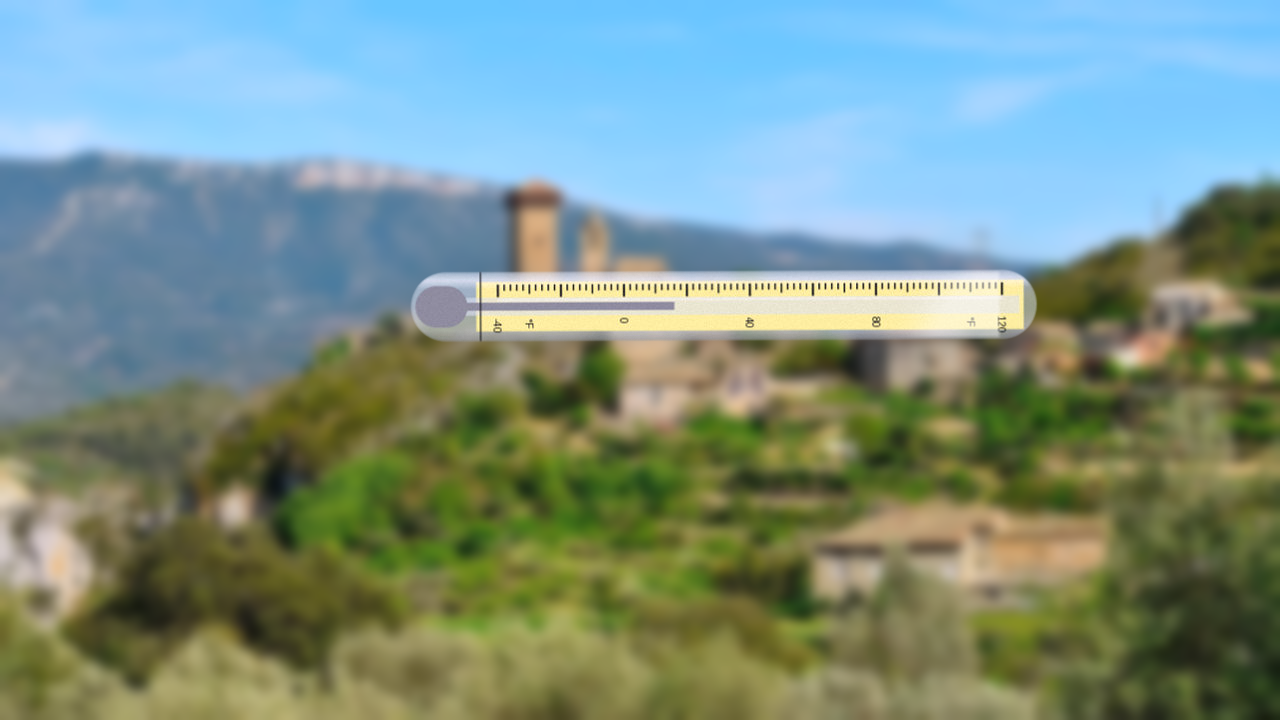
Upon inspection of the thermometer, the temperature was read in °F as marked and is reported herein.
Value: 16 °F
